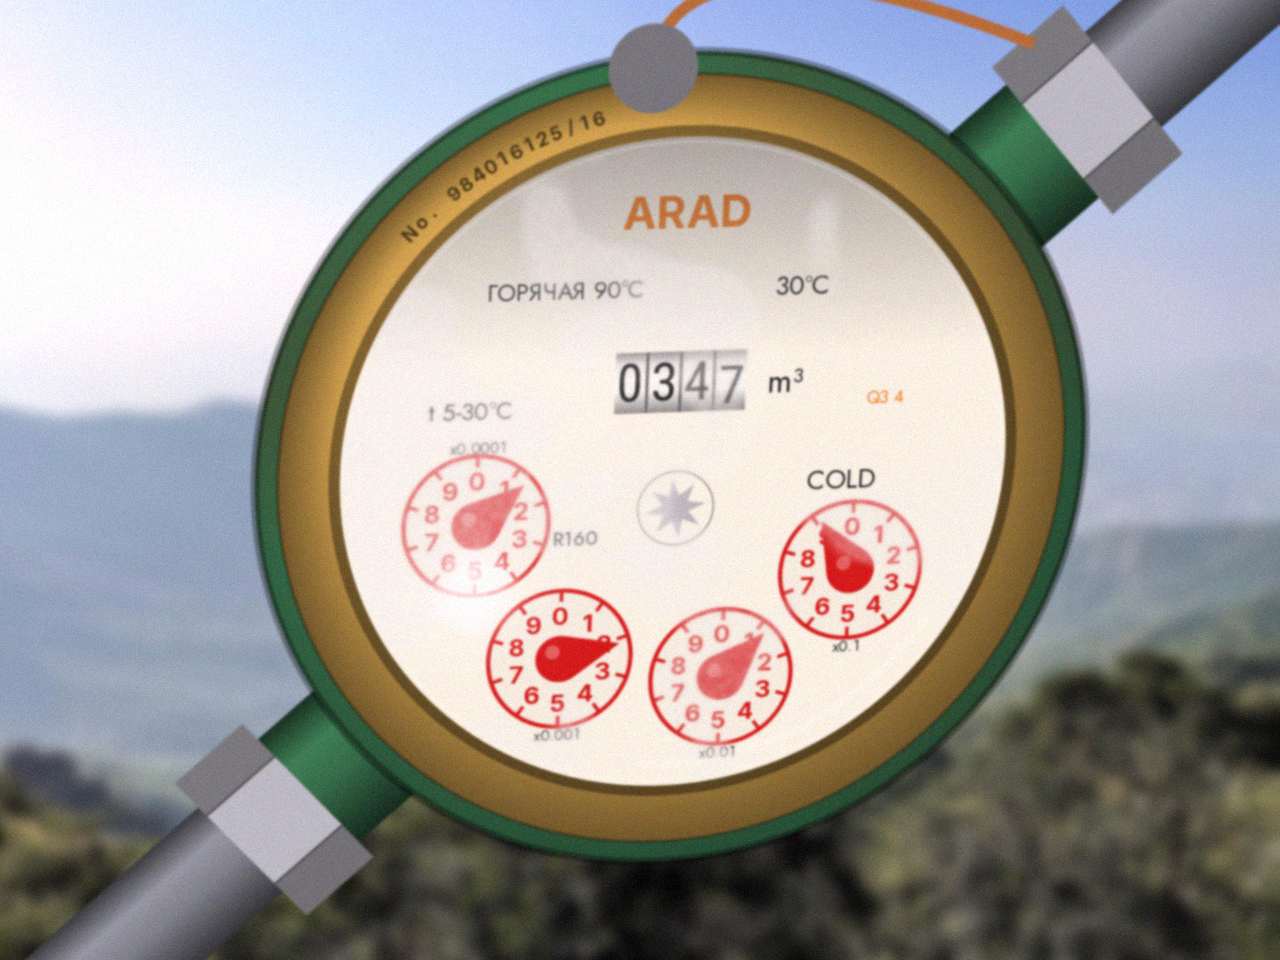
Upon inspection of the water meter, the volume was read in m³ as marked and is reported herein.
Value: 346.9121 m³
